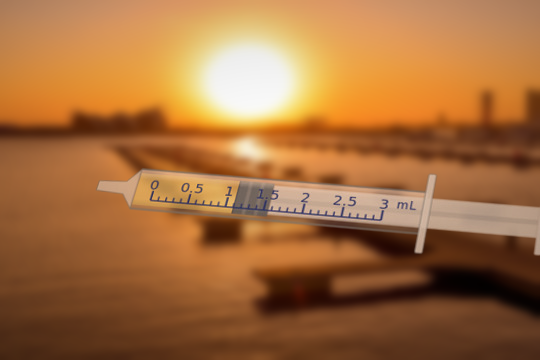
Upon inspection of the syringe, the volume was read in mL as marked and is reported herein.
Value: 1.1 mL
